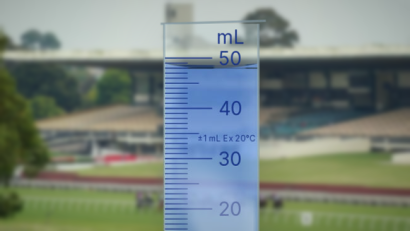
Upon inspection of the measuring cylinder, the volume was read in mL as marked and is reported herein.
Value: 48 mL
